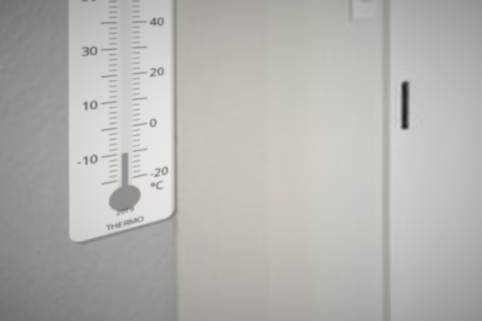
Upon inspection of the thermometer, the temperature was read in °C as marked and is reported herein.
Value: -10 °C
